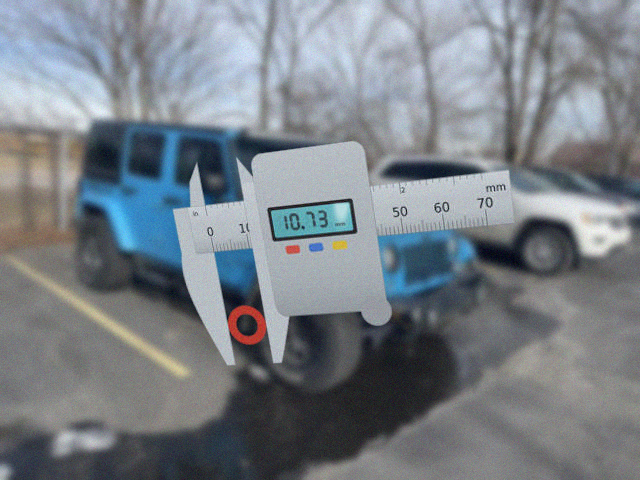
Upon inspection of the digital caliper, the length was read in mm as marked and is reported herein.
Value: 10.73 mm
